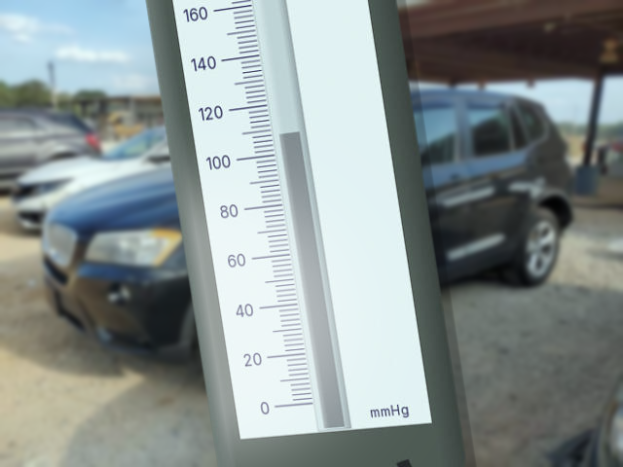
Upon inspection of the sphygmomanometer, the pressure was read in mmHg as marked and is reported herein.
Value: 108 mmHg
